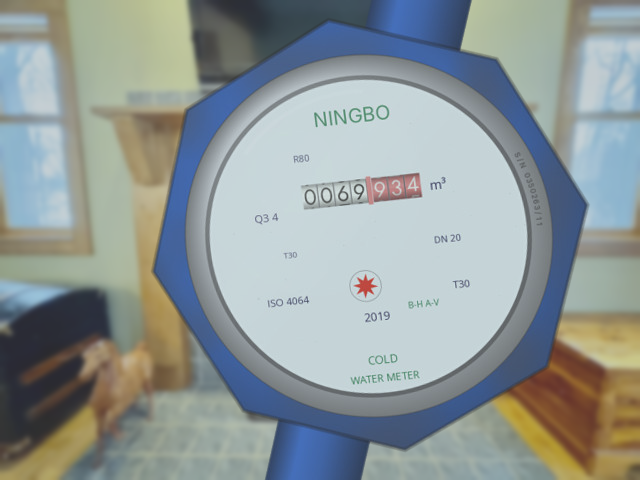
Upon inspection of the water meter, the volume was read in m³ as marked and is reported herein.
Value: 69.934 m³
